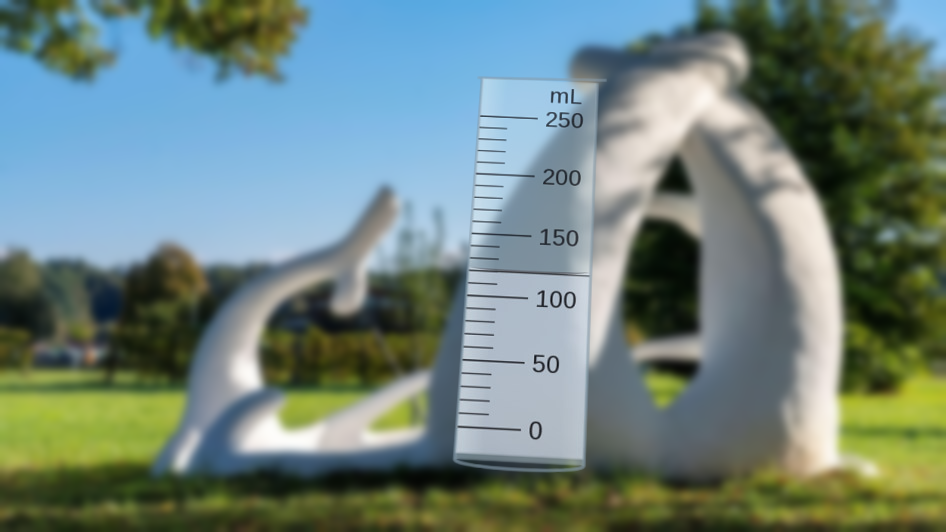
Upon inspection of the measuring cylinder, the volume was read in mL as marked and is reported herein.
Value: 120 mL
